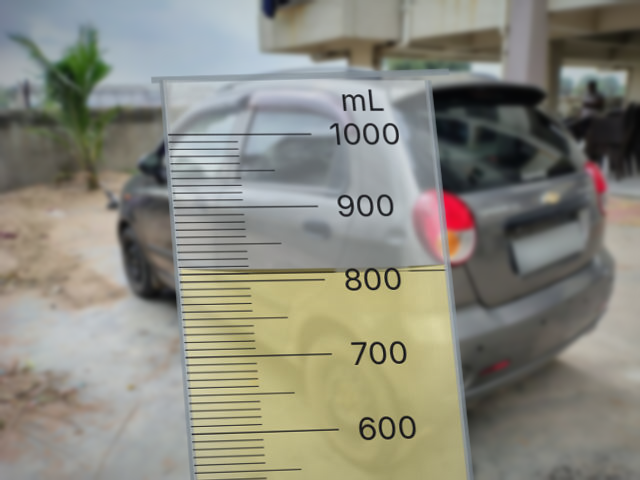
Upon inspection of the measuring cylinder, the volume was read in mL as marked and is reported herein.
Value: 810 mL
